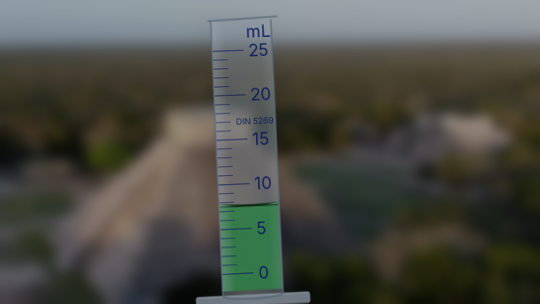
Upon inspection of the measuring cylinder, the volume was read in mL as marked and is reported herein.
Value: 7.5 mL
